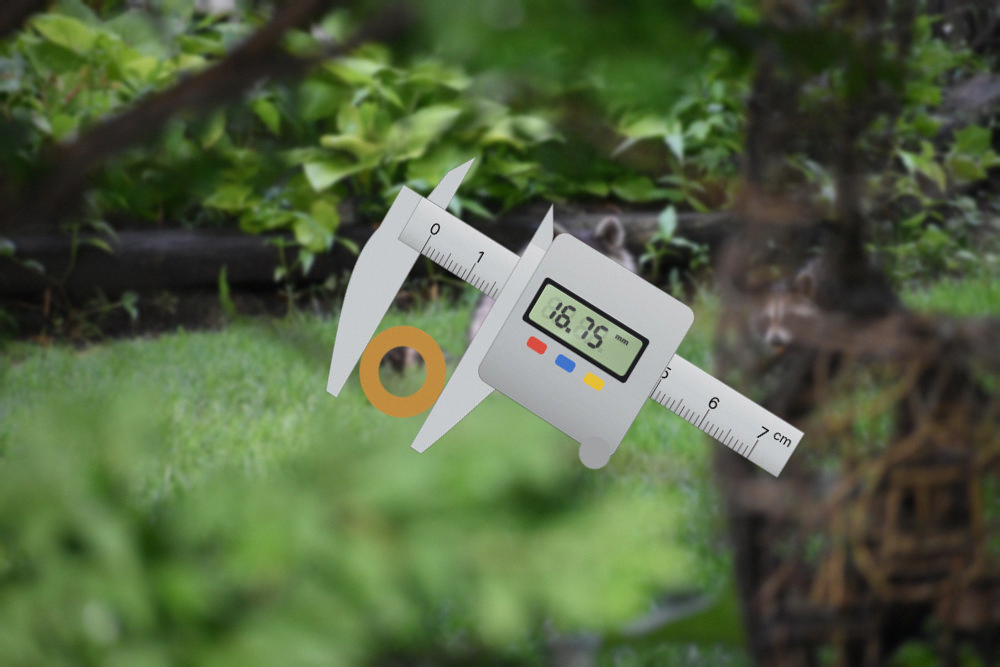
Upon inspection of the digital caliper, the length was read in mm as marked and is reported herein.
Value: 16.75 mm
